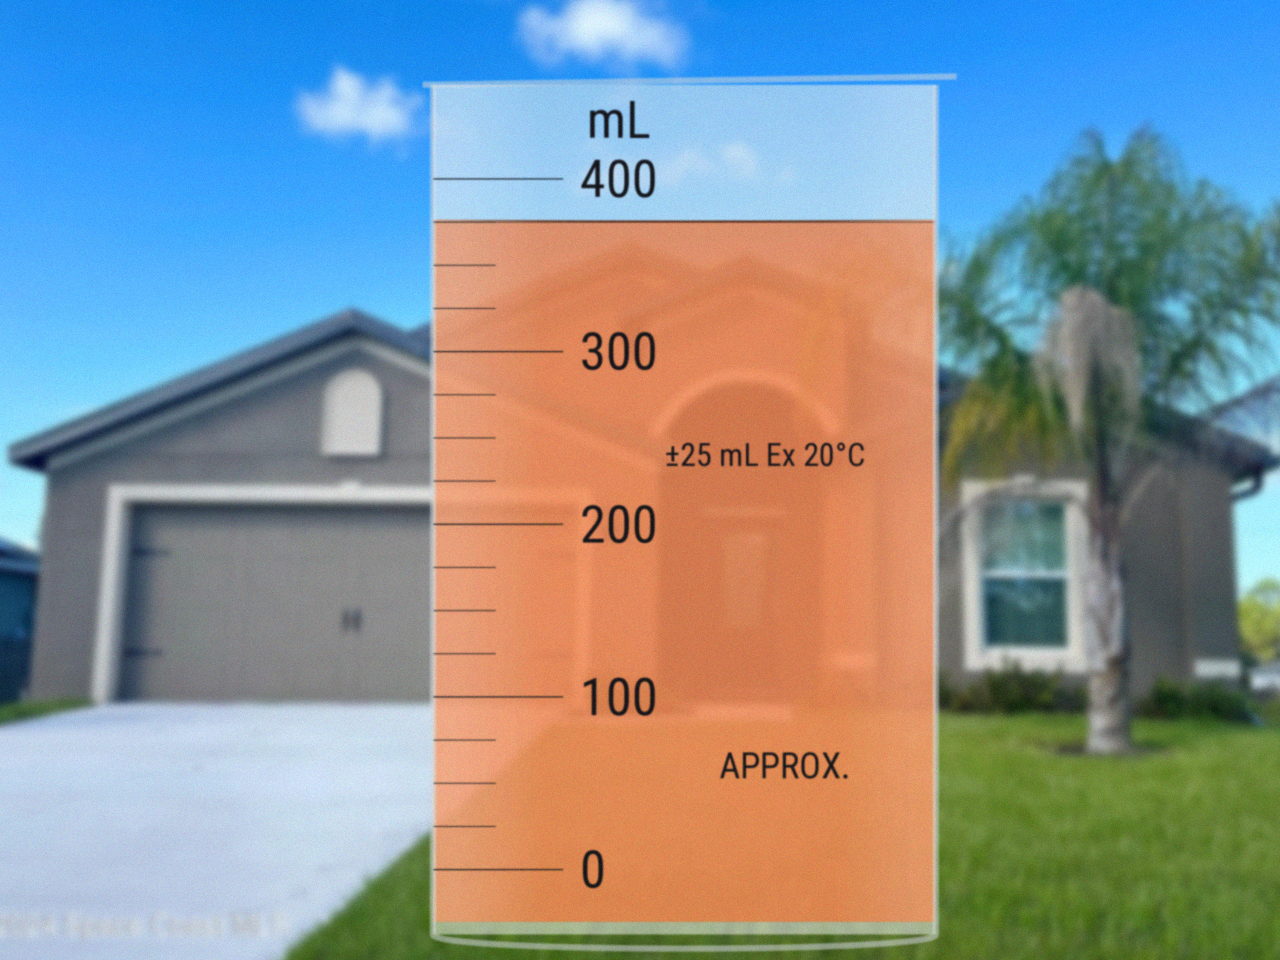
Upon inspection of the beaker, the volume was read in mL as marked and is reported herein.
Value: 375 mL
